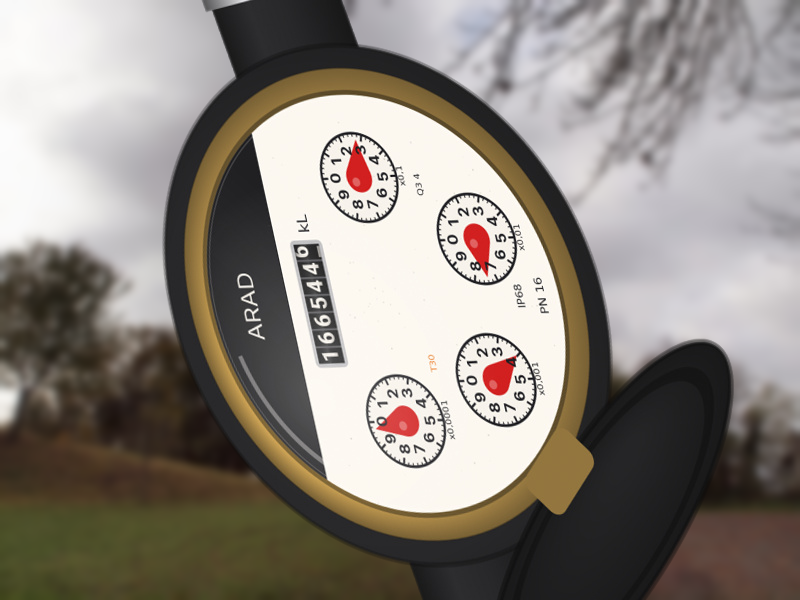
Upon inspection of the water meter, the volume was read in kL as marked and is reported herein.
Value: 1665446.2739 kL
